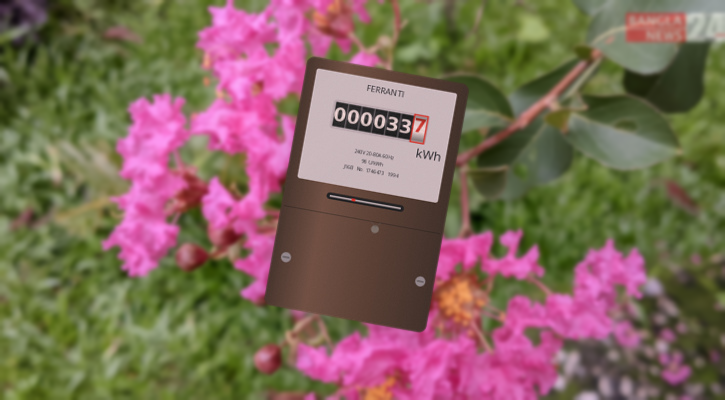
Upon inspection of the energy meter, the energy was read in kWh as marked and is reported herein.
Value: 33.7 kWh
